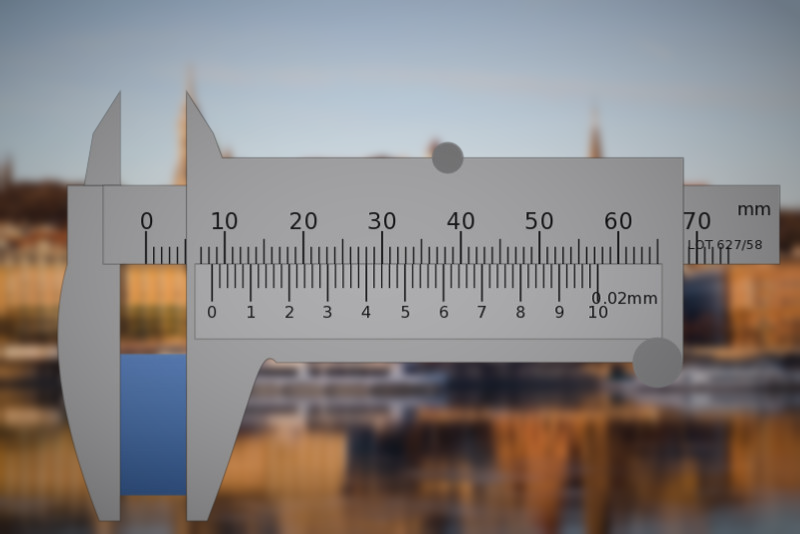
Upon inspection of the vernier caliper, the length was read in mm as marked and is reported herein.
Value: 8.4 mm
